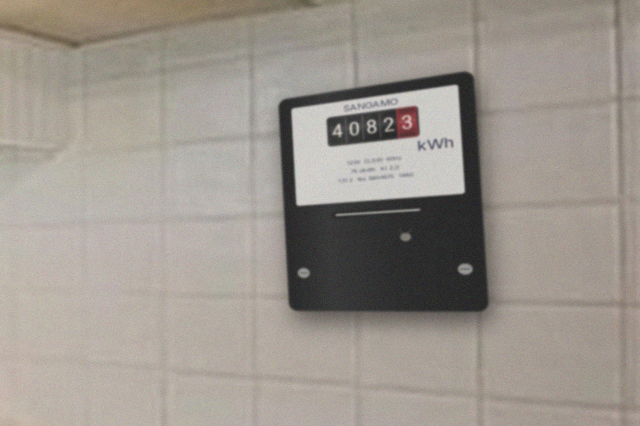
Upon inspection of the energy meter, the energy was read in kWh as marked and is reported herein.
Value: 4082.3 kWh
